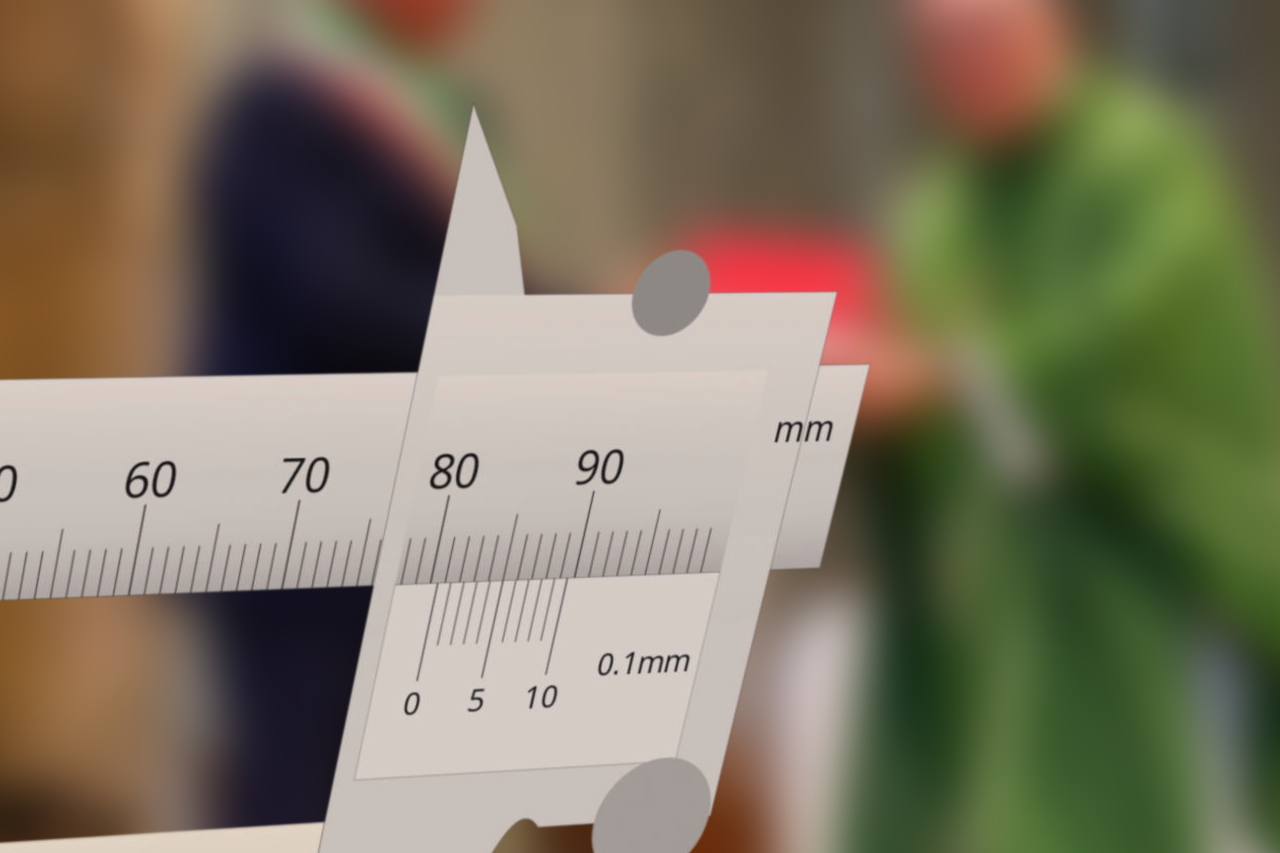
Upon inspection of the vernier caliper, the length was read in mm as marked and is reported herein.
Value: 80.5 mm
